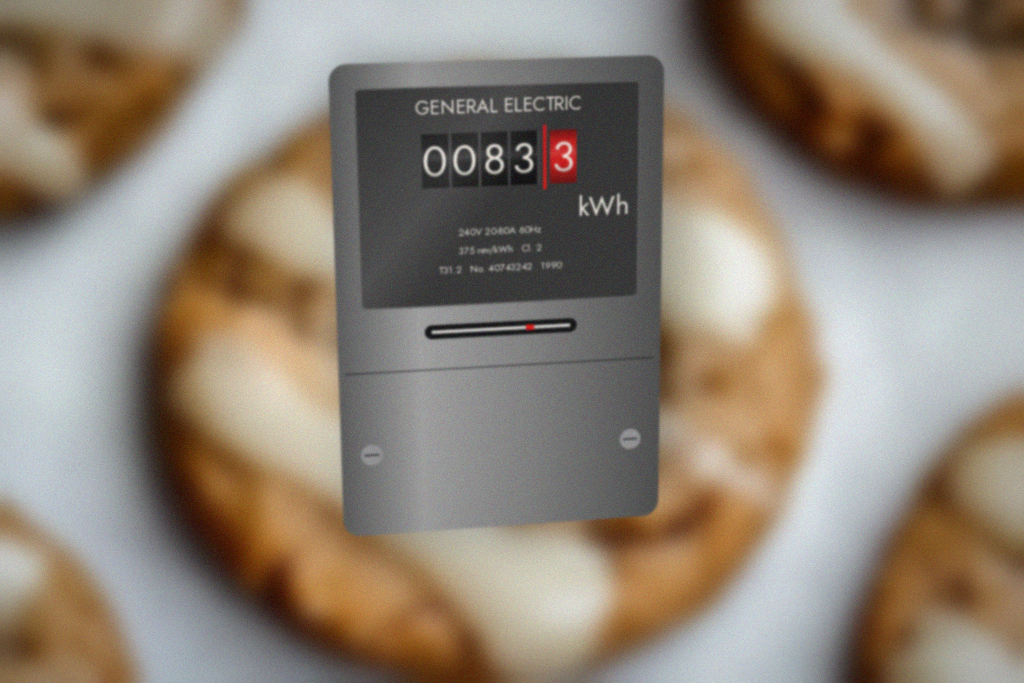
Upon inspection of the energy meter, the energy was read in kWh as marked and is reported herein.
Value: 83.3 kWh
